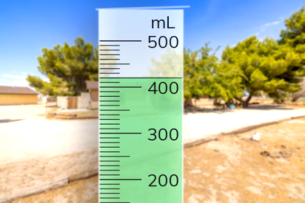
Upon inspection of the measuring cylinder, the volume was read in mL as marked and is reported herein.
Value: 420 mL
